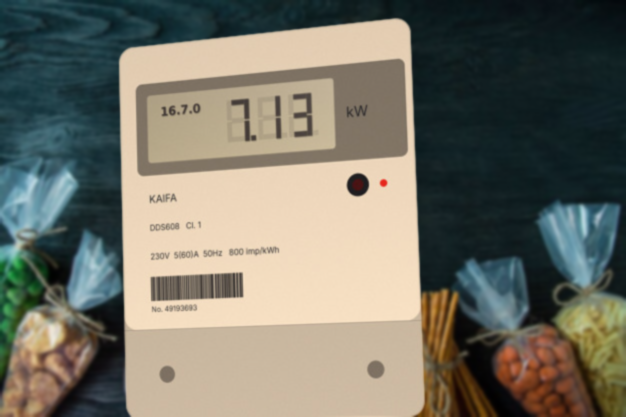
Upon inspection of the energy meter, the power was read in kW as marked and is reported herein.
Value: 7.13 kW
